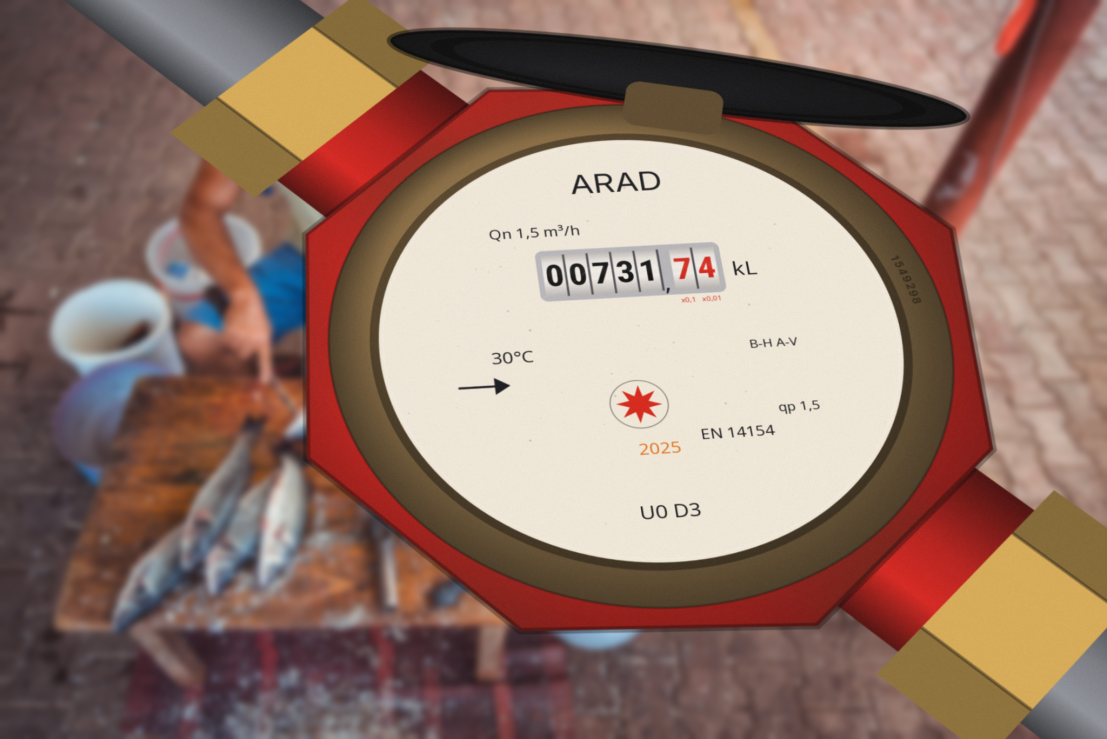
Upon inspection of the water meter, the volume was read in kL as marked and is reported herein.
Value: 731.74 kL
